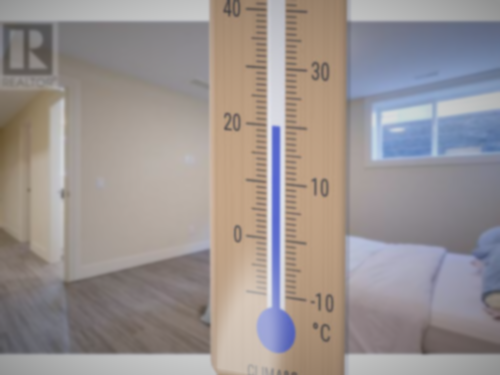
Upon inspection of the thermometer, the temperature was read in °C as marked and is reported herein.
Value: 20 °C
